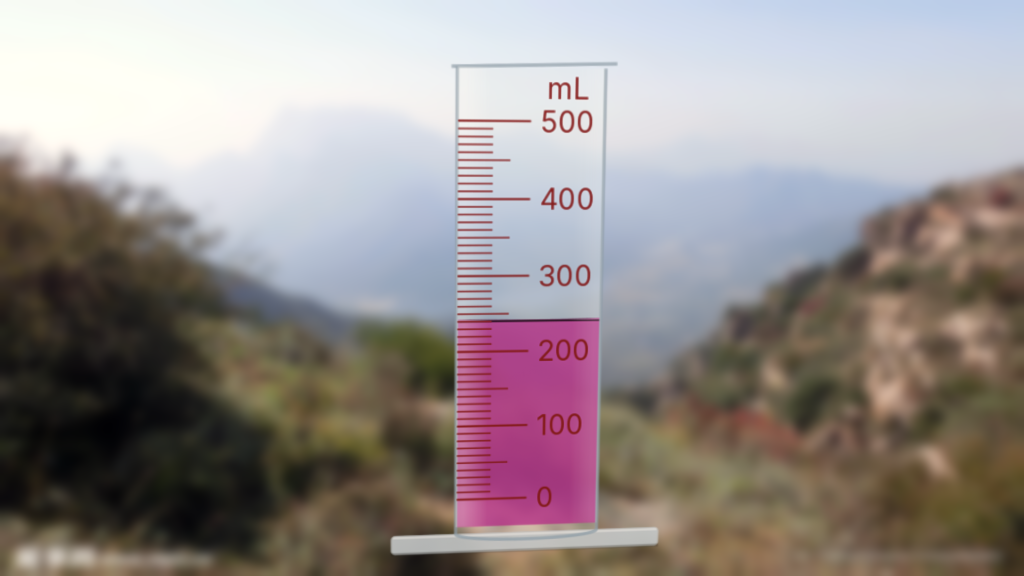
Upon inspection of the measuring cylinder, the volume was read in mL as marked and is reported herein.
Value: 240 mL
